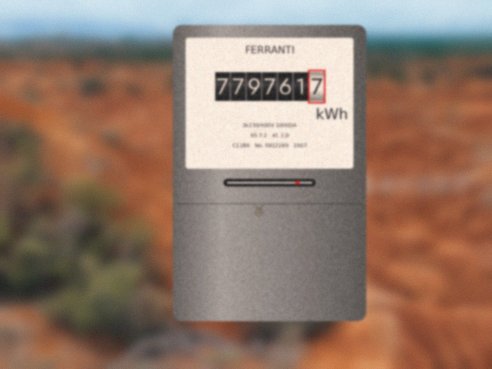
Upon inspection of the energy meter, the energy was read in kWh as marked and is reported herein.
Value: 779761.7 kWh
